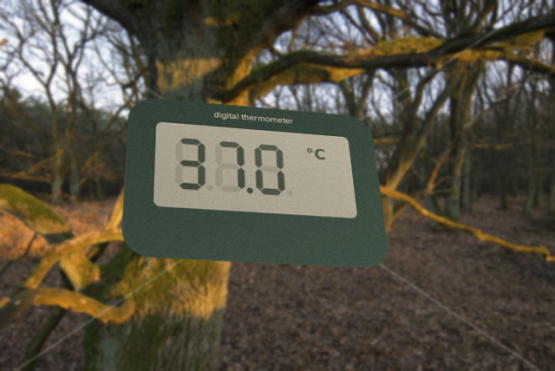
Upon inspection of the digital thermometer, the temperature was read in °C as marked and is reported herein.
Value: 37.0 °C
